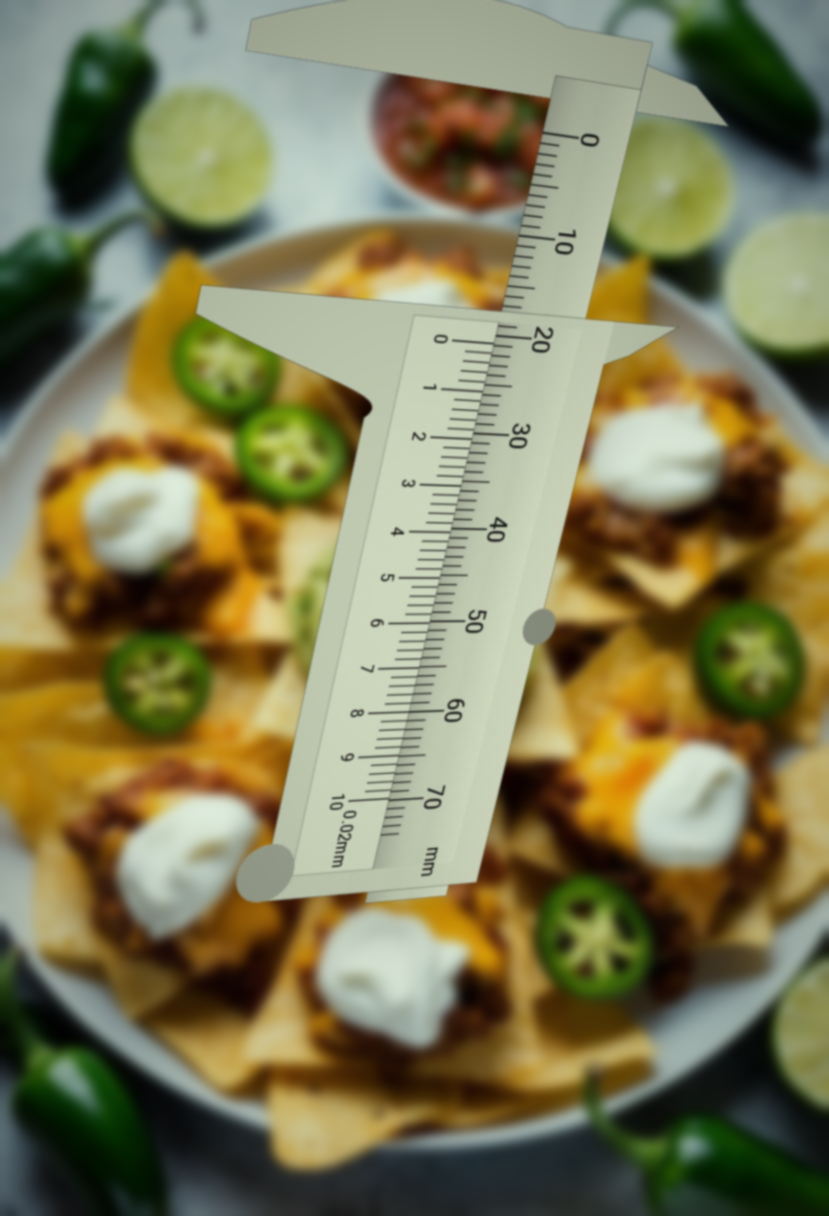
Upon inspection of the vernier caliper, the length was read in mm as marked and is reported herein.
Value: 20.8 mm
